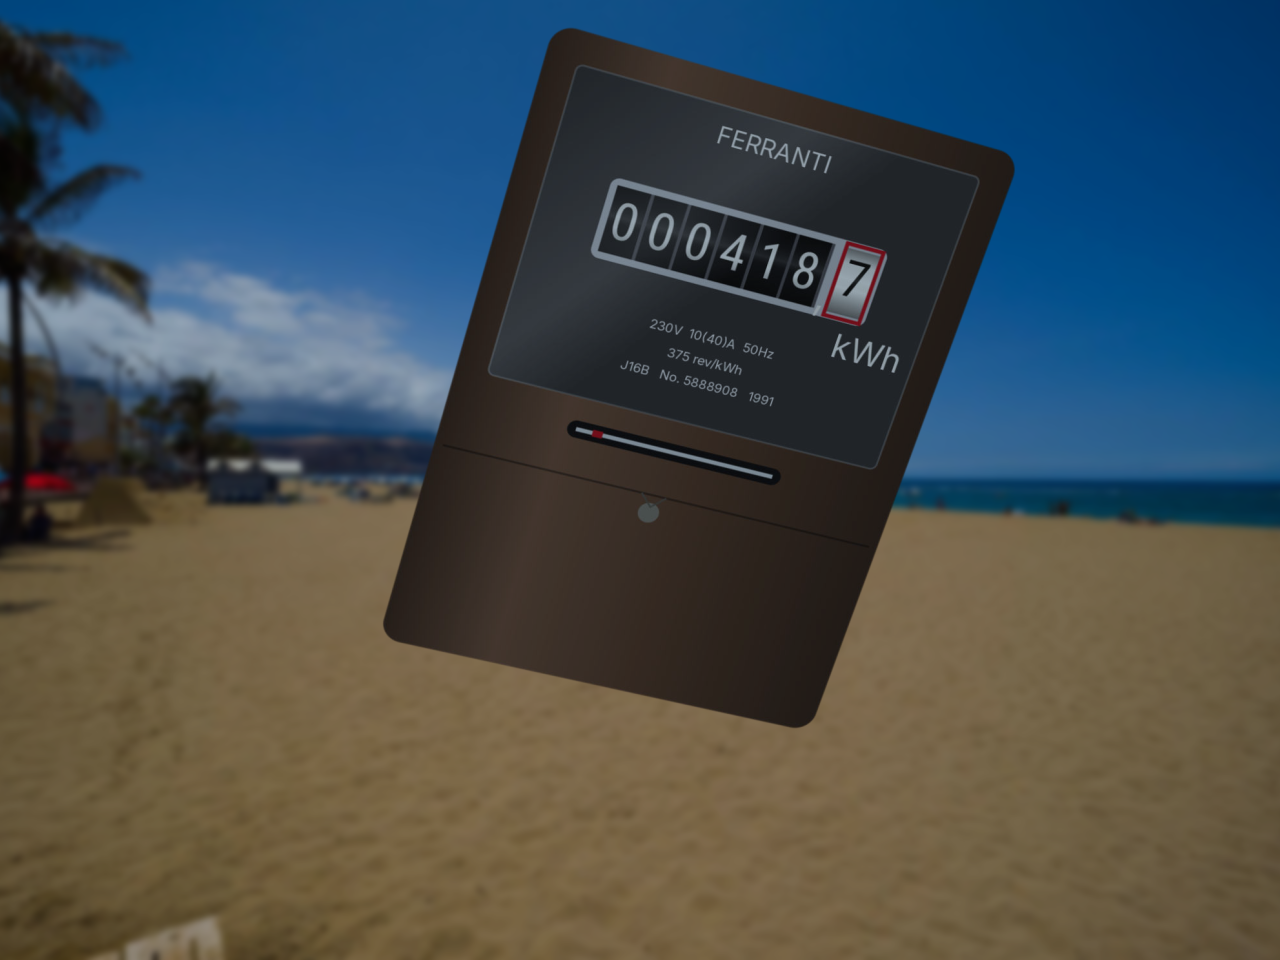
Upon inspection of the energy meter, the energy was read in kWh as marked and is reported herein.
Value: 418.7 kWh
